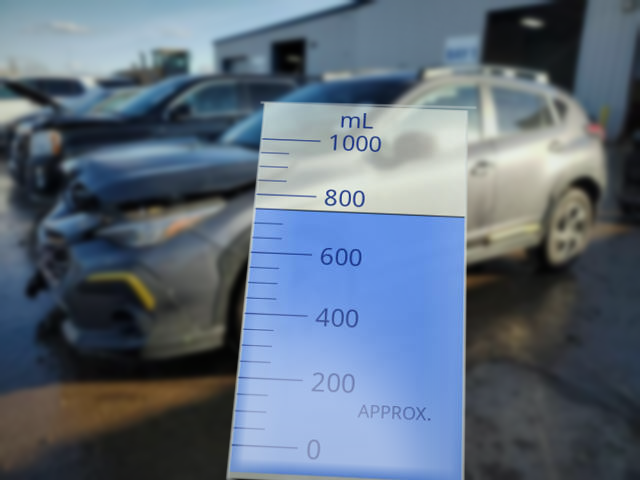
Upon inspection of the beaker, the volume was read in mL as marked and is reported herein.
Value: 750 mL
